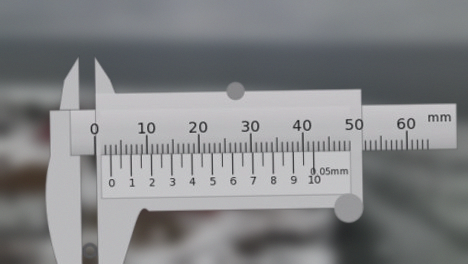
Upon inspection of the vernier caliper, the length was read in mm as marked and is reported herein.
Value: 3.0 mm
